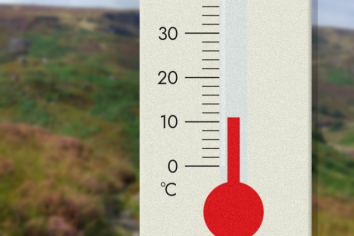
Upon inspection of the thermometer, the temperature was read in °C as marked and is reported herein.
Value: 11 °C
